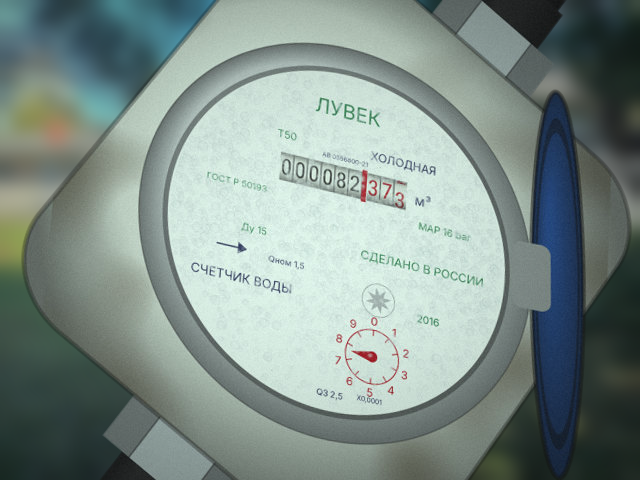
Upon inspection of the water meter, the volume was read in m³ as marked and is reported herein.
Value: 82.3727 m³
